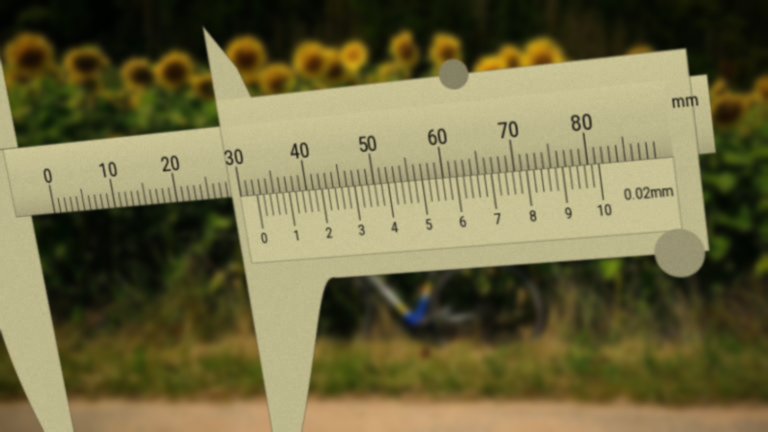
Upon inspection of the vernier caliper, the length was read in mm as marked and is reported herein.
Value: 32.5 mm
